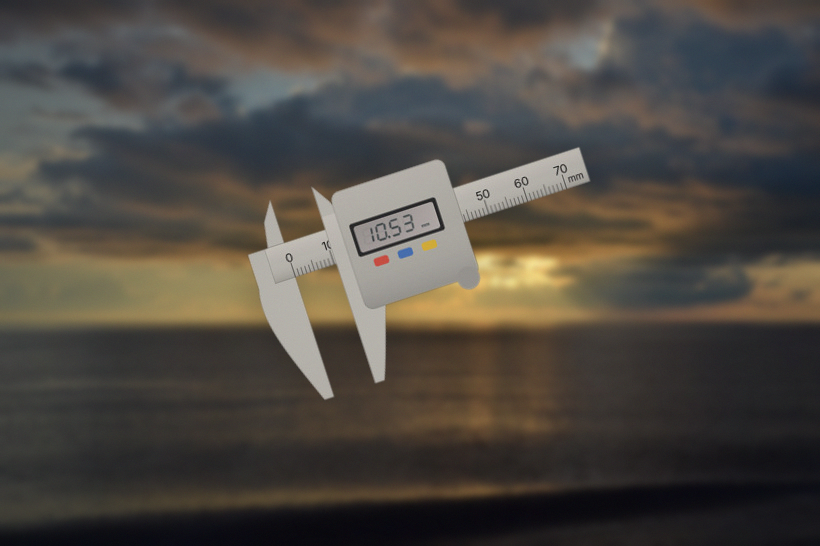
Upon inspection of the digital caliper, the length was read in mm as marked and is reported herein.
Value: 10.53 mm
